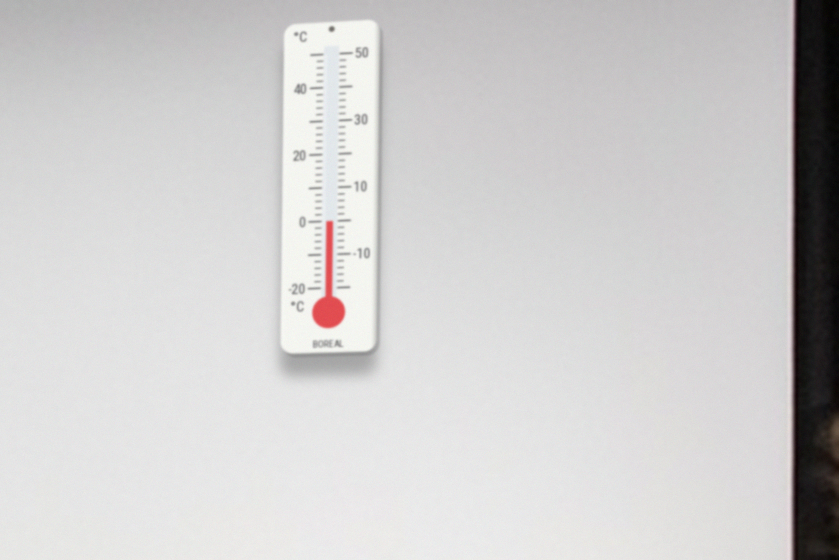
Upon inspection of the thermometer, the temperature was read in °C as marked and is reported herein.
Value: 0 °C
